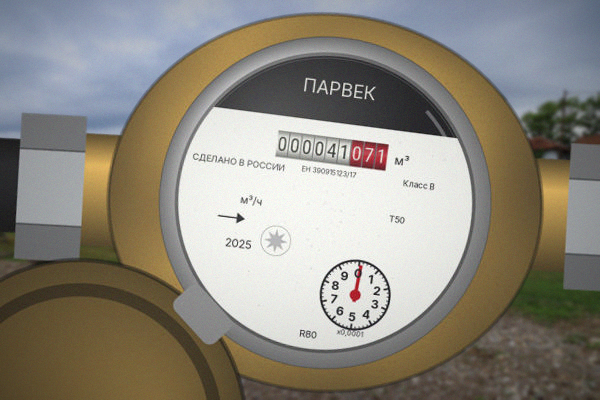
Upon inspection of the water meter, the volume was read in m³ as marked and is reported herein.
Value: 41.0710 m³
